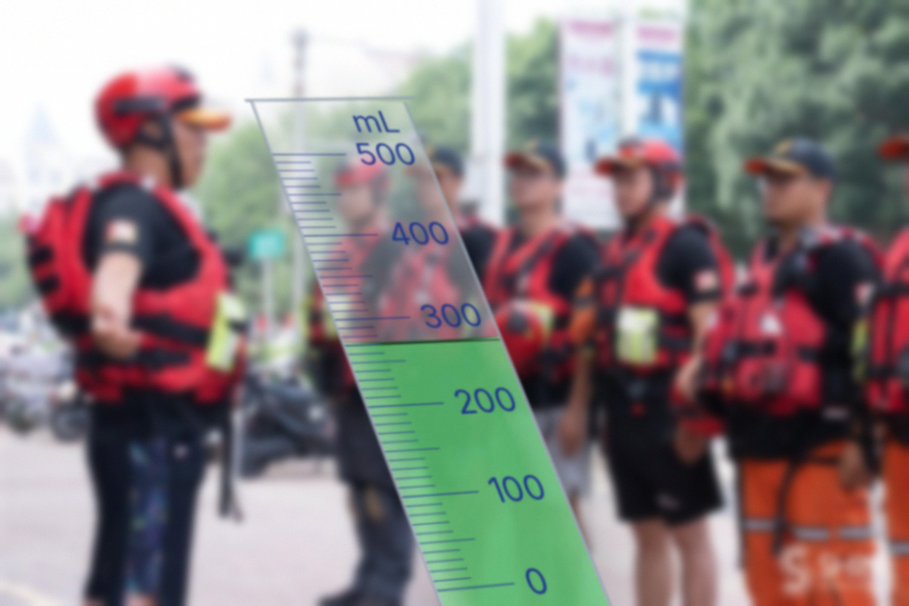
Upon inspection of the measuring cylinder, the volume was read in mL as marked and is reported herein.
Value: 270 mL
